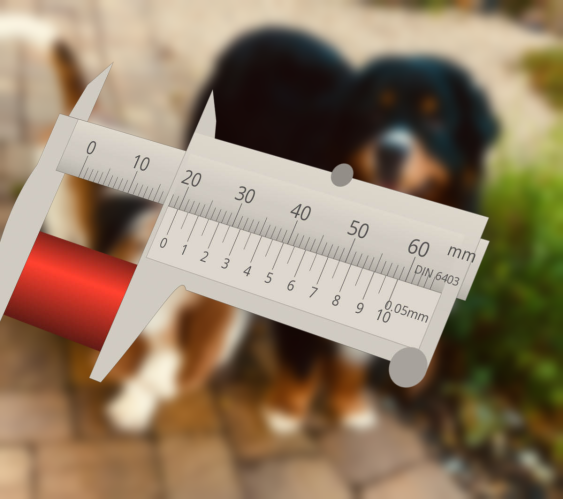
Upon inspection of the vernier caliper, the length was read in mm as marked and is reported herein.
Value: 19.8 mm
